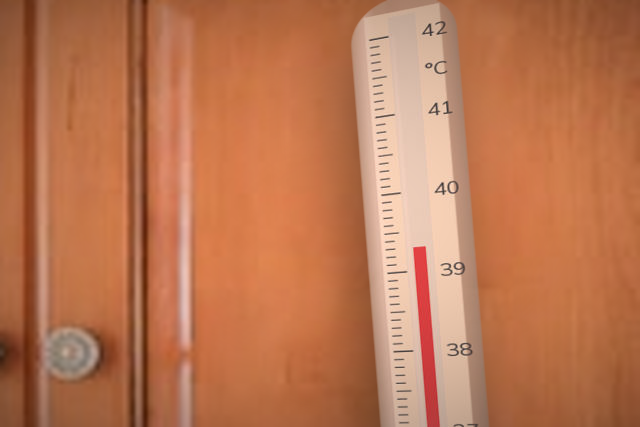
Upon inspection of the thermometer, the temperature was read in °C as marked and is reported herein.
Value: 39.3 °C
